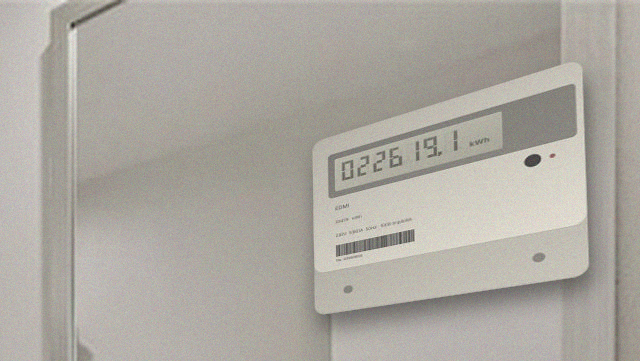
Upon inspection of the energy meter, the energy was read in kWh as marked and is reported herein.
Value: 22619.1 kWh
